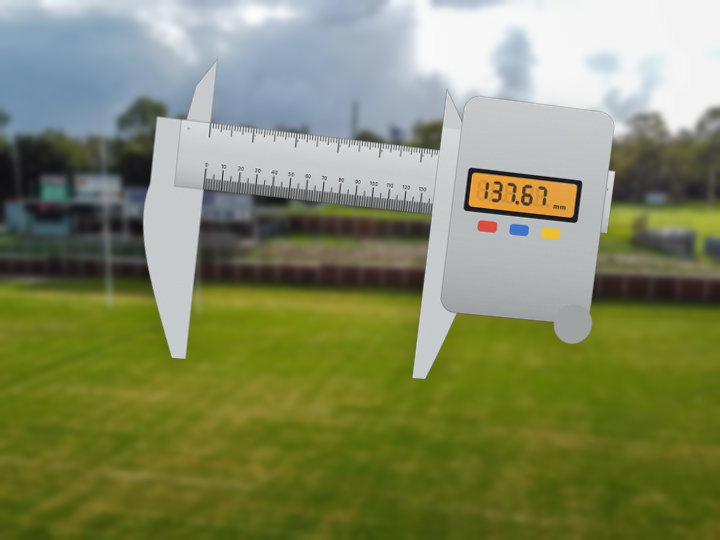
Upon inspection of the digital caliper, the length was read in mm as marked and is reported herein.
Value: 137.67 mm
